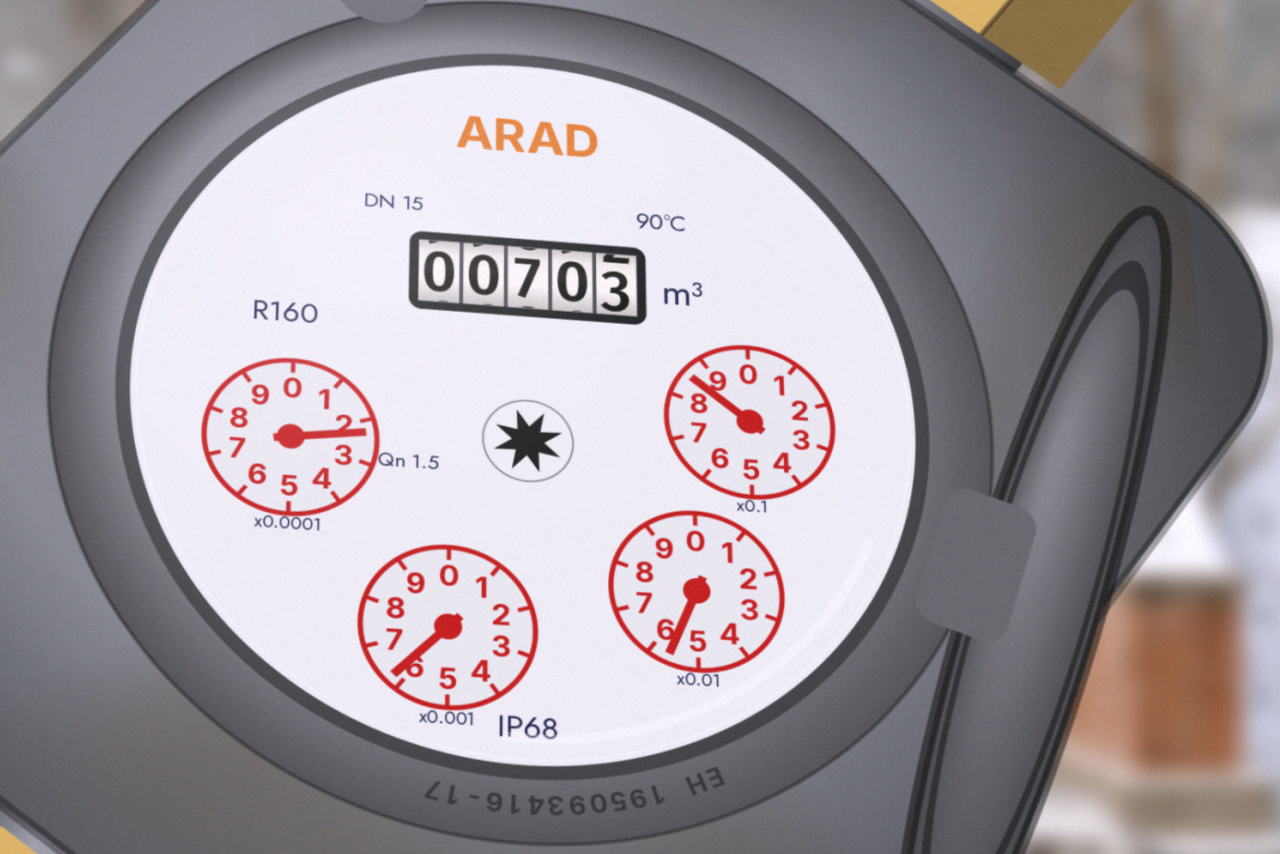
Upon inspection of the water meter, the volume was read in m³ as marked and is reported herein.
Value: 702.8562 m³
